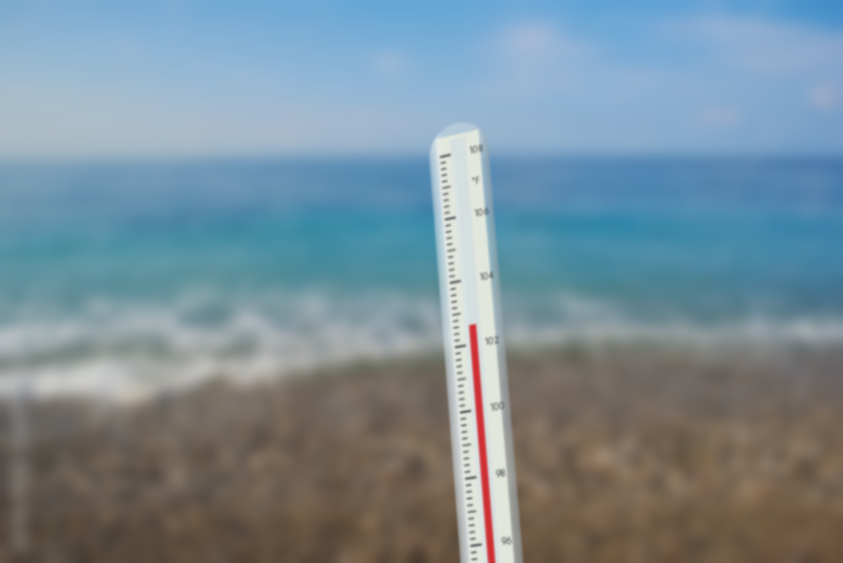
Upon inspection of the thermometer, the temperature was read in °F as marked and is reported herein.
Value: 102.6 °F
